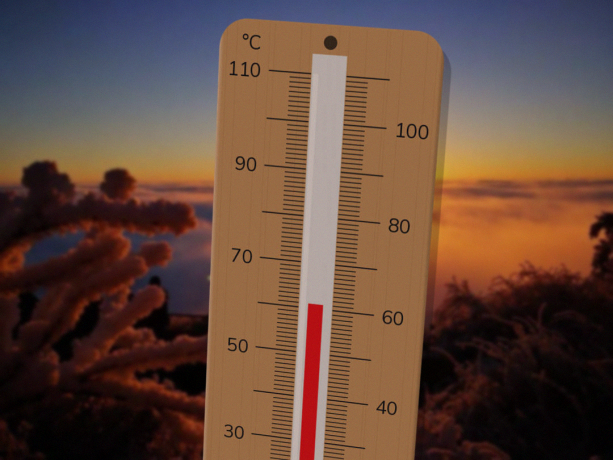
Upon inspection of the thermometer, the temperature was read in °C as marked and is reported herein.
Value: 61 °C
